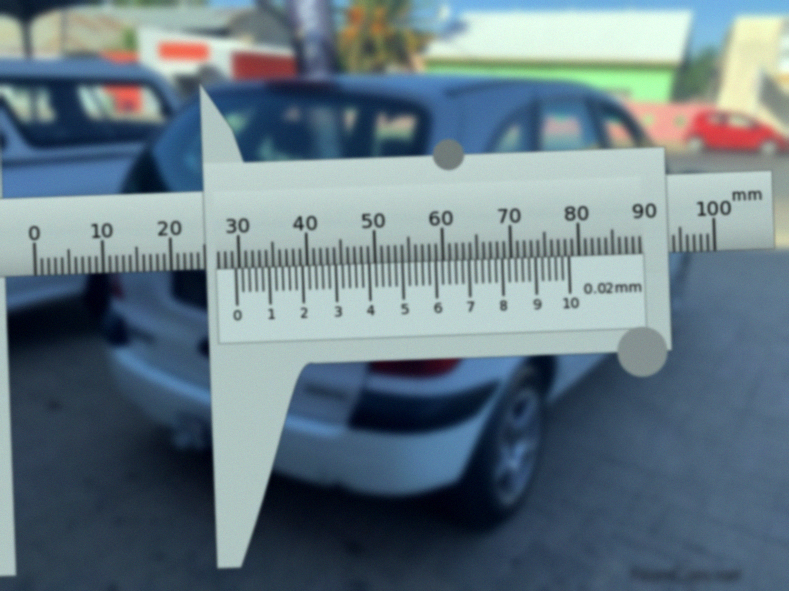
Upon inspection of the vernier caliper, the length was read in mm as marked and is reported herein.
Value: 29.5 mm
